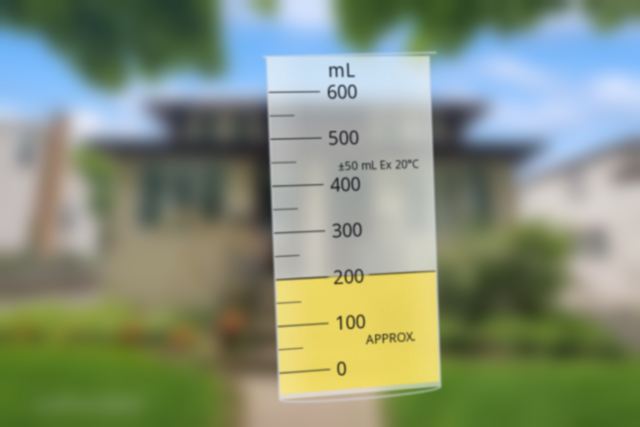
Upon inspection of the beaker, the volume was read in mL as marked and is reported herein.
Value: 200 mL
